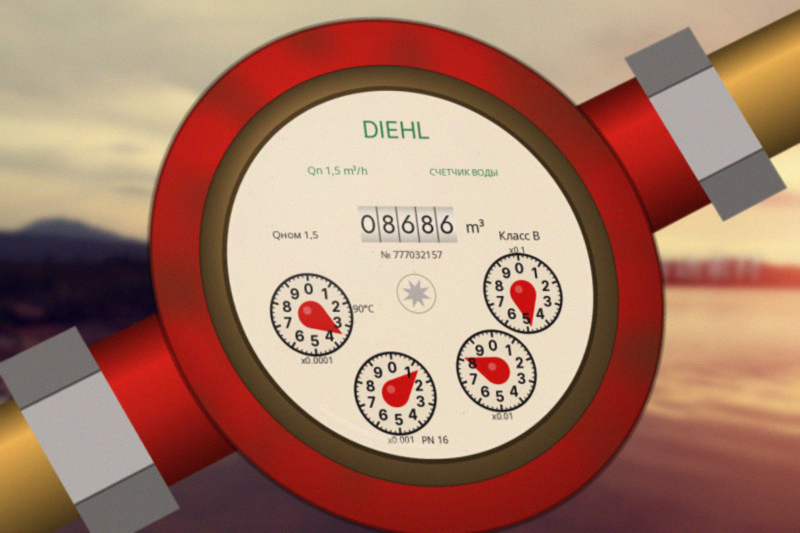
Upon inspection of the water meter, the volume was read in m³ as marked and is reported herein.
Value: 8686.4813 m³
